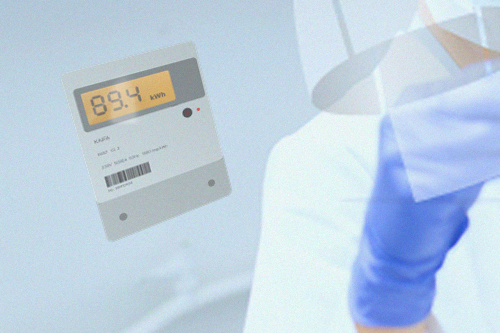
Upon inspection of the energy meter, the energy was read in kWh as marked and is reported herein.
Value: 89.4 kWh
